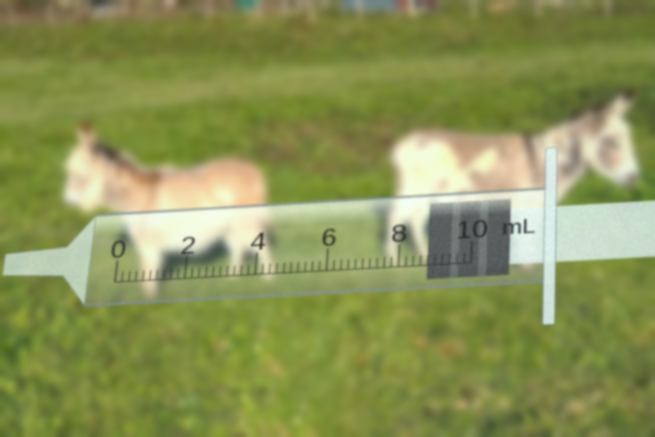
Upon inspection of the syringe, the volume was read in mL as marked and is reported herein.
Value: 8.8 mL
